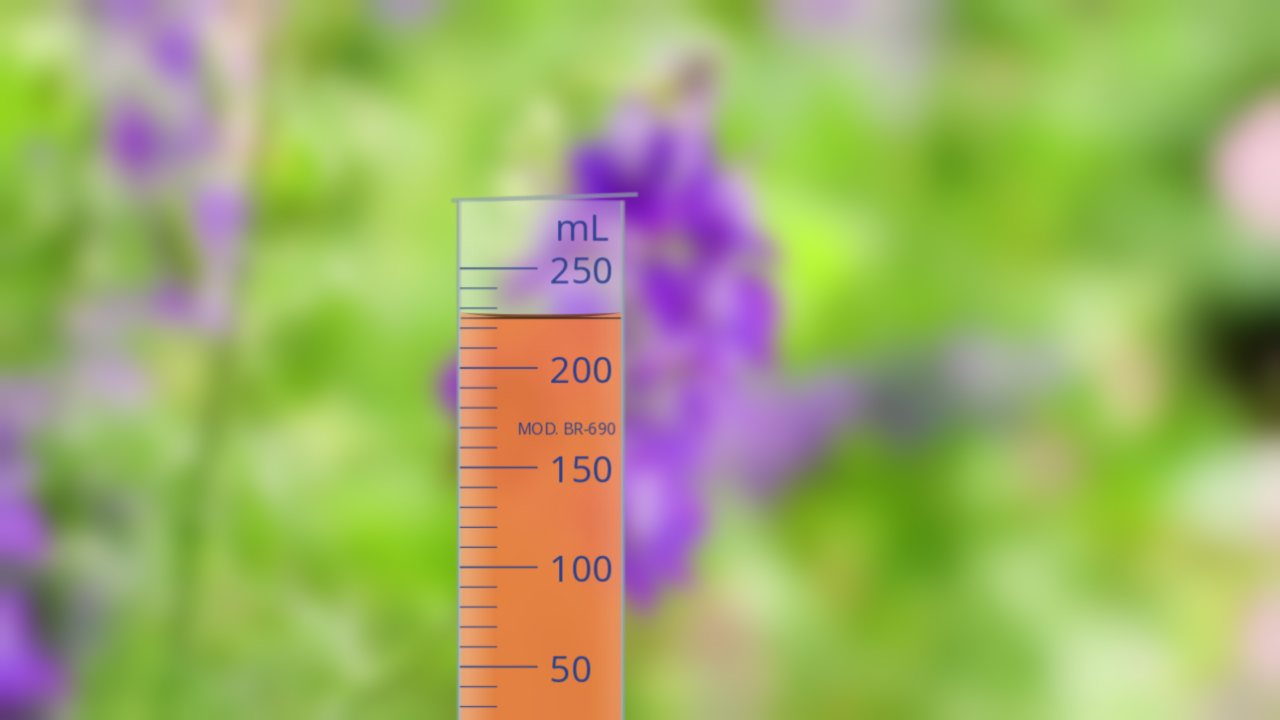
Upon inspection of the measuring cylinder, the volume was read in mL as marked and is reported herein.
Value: 225 mL
